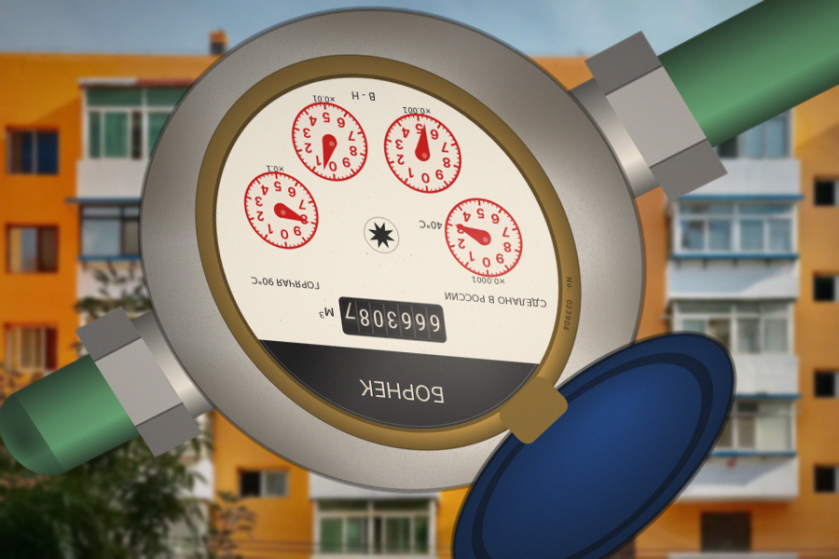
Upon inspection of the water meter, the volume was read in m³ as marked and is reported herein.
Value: 6663086.8053 m³
